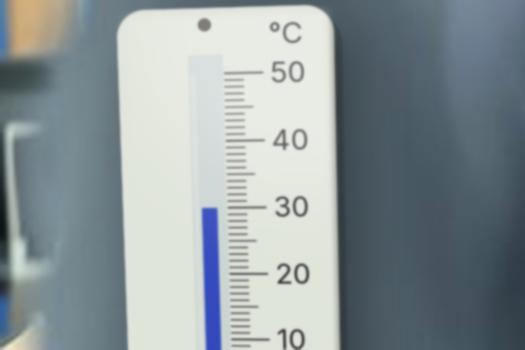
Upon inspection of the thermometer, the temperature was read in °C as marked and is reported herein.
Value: 30 °C
